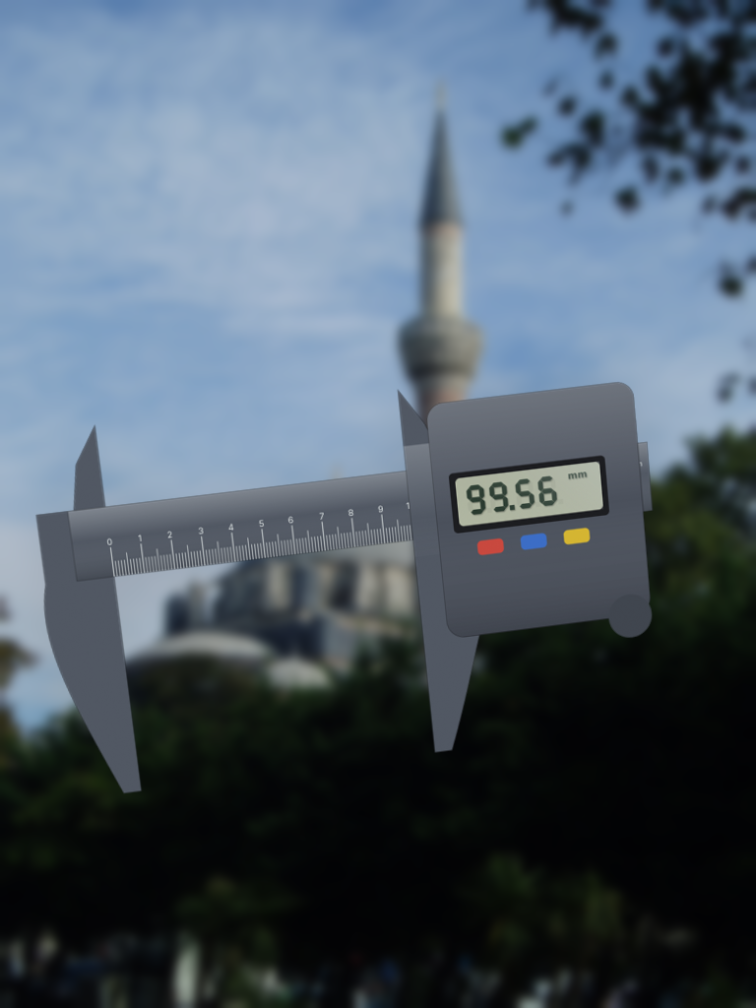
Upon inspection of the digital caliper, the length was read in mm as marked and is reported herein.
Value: 99.56 mm
